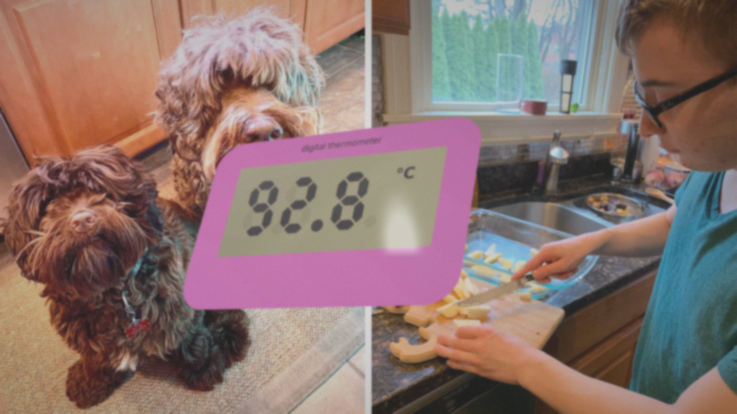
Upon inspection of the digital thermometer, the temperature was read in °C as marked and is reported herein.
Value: 92.8 °C
